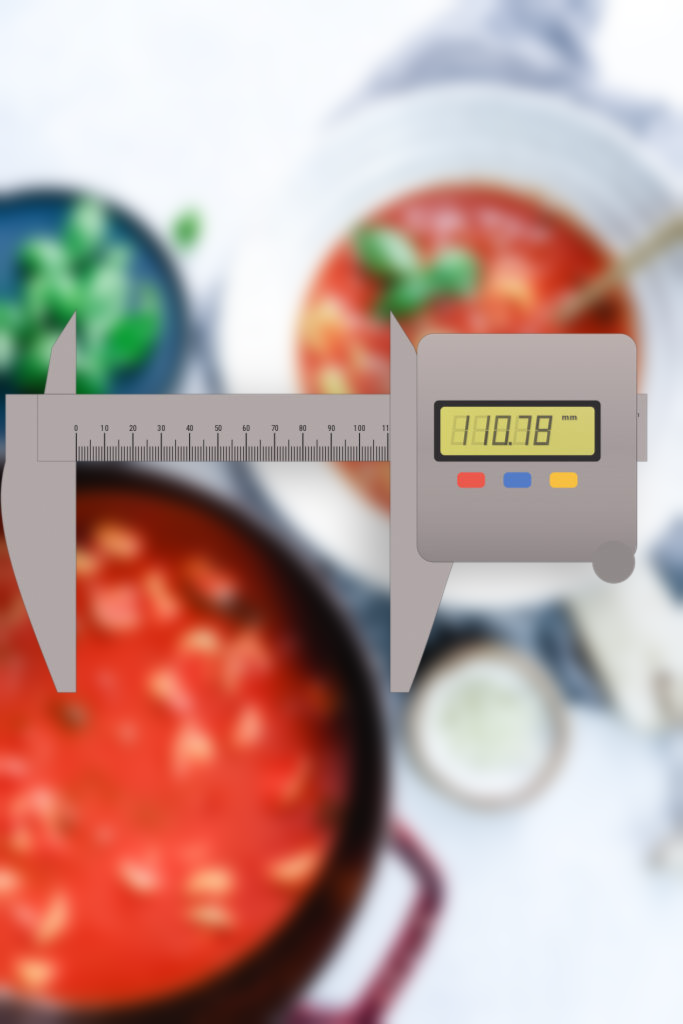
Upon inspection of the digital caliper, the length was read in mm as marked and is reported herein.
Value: 110.78 mm
